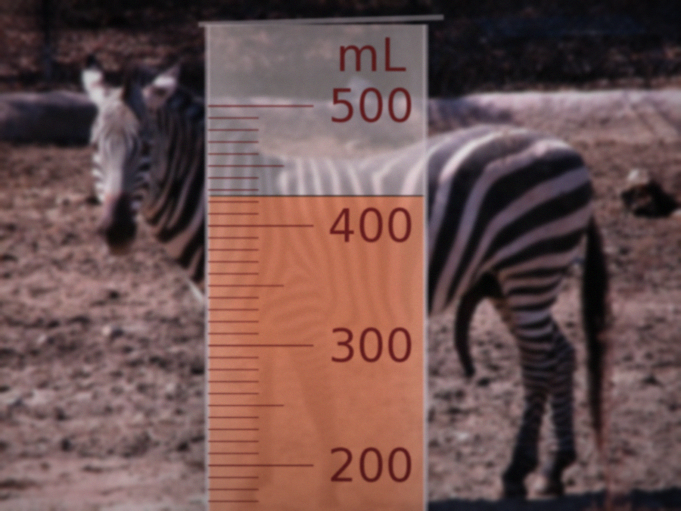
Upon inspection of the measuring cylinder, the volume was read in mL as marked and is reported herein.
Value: 425 mL
